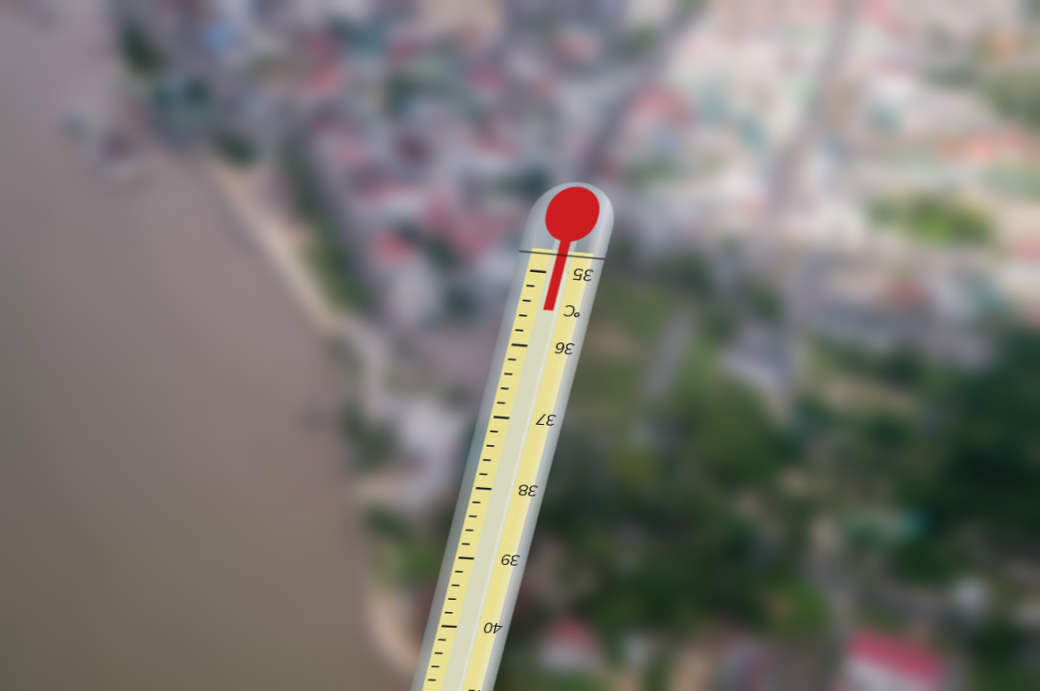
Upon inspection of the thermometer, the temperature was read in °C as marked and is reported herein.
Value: 35.5 °C
